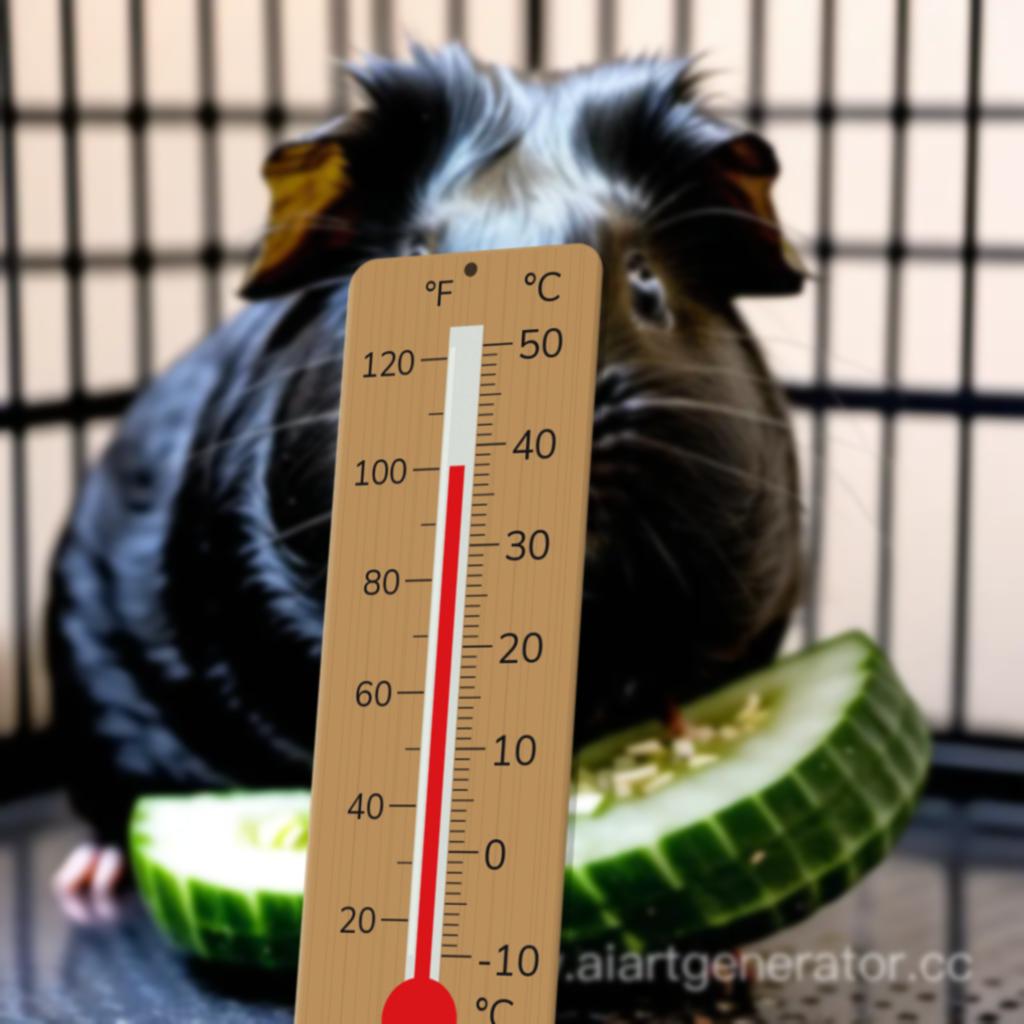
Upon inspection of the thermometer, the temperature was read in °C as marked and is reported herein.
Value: 38 °C
